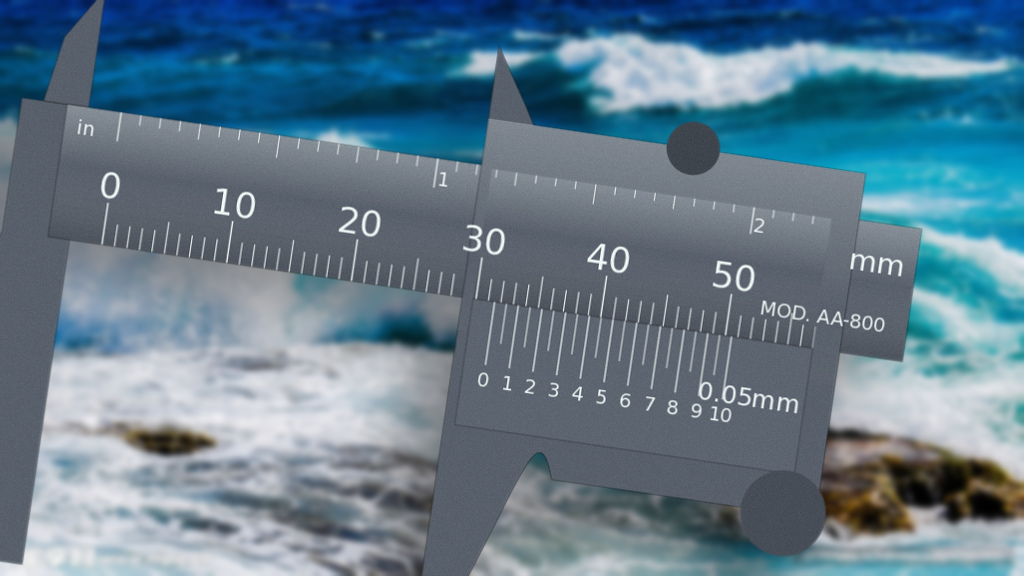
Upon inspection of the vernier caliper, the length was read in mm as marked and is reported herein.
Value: 31.5 mm
